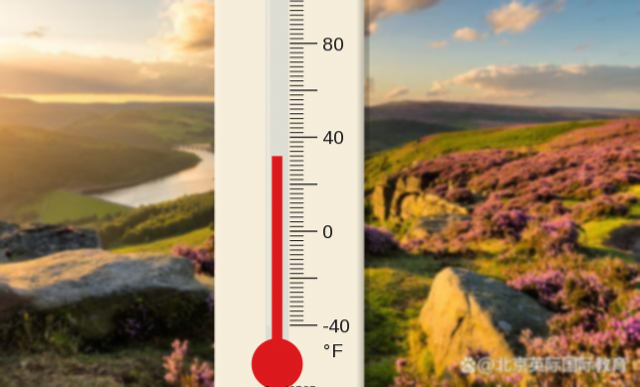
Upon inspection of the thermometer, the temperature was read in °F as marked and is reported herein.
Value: 32 °F
